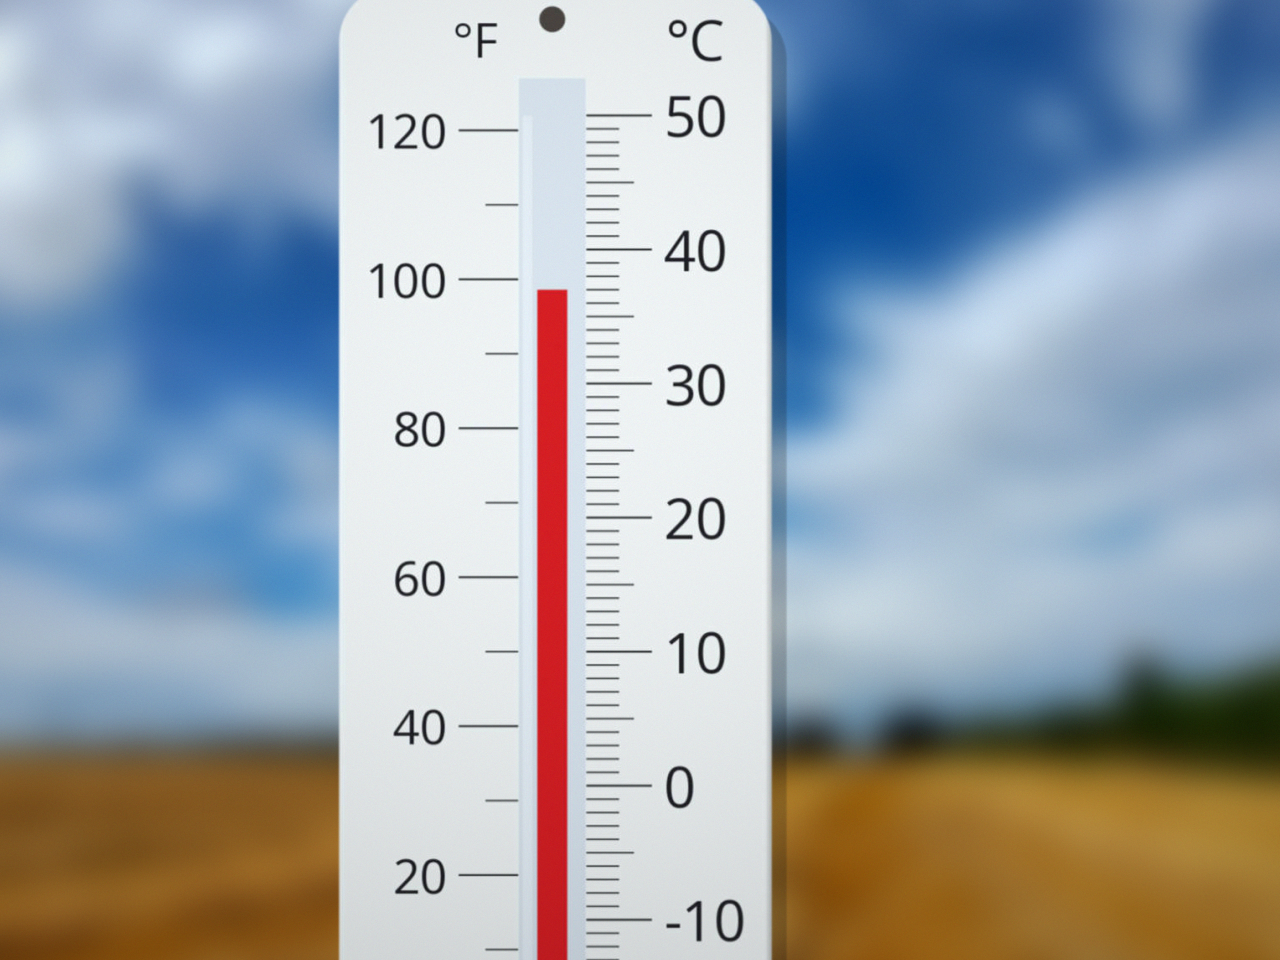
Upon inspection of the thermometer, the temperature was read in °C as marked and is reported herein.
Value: 37 °C
